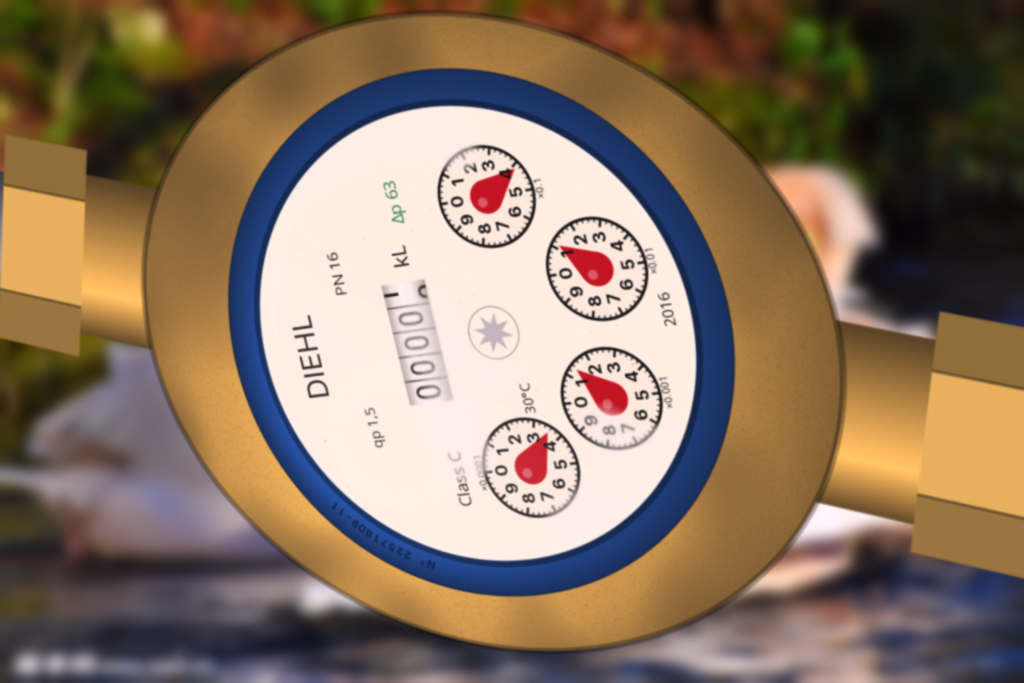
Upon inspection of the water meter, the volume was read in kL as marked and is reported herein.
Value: 1.4113 kL
